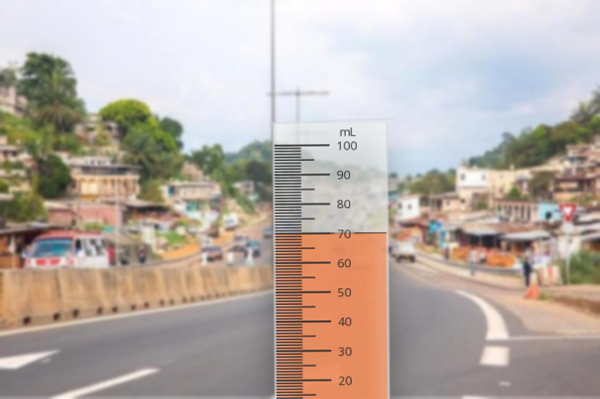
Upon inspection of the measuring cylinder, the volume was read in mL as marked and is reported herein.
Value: 70 mL
